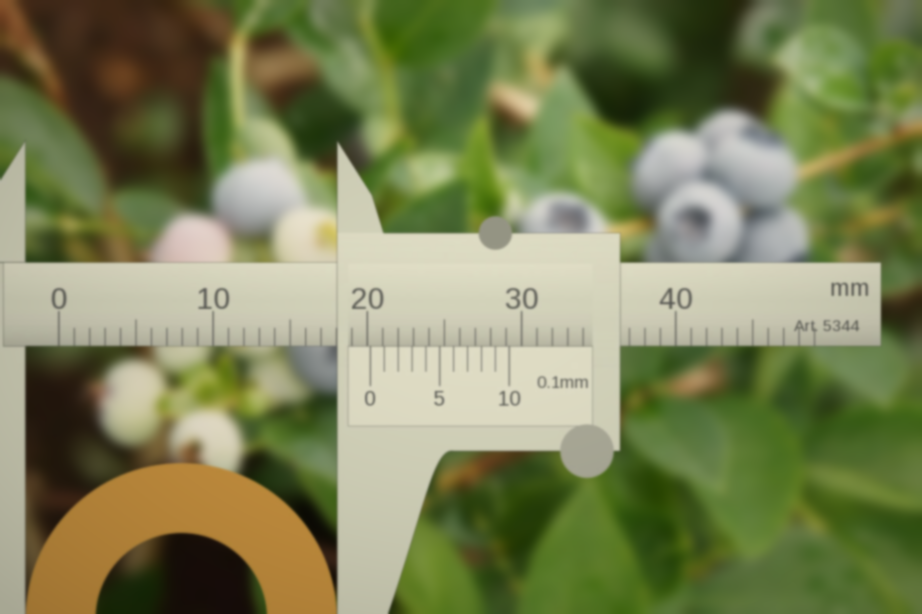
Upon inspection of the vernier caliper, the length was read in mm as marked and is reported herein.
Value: 20.2 mm
